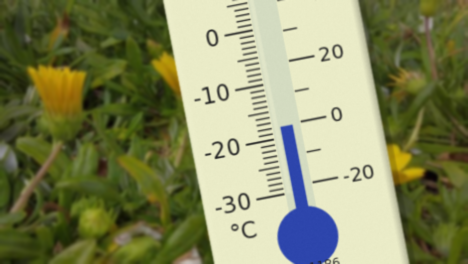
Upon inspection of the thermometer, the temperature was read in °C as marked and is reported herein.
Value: -18 °C
